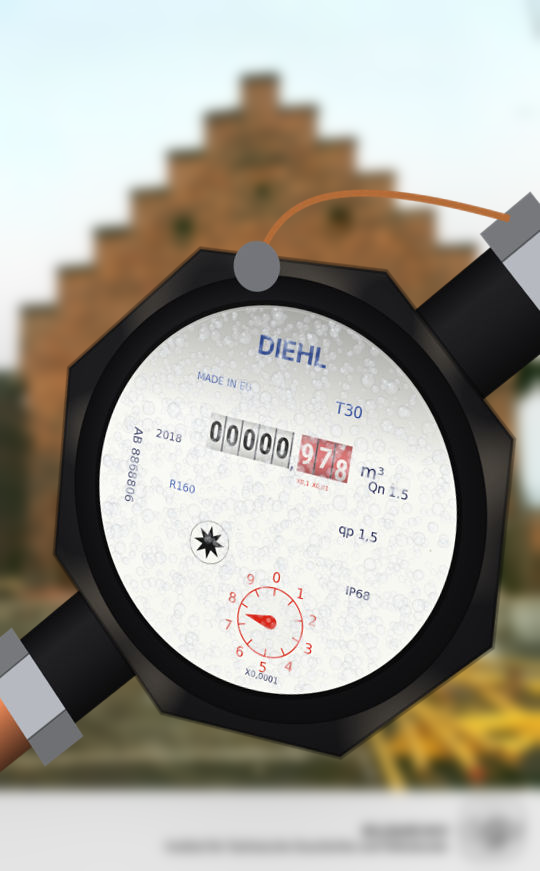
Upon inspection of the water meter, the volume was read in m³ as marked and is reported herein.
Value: 0.9777 m³
